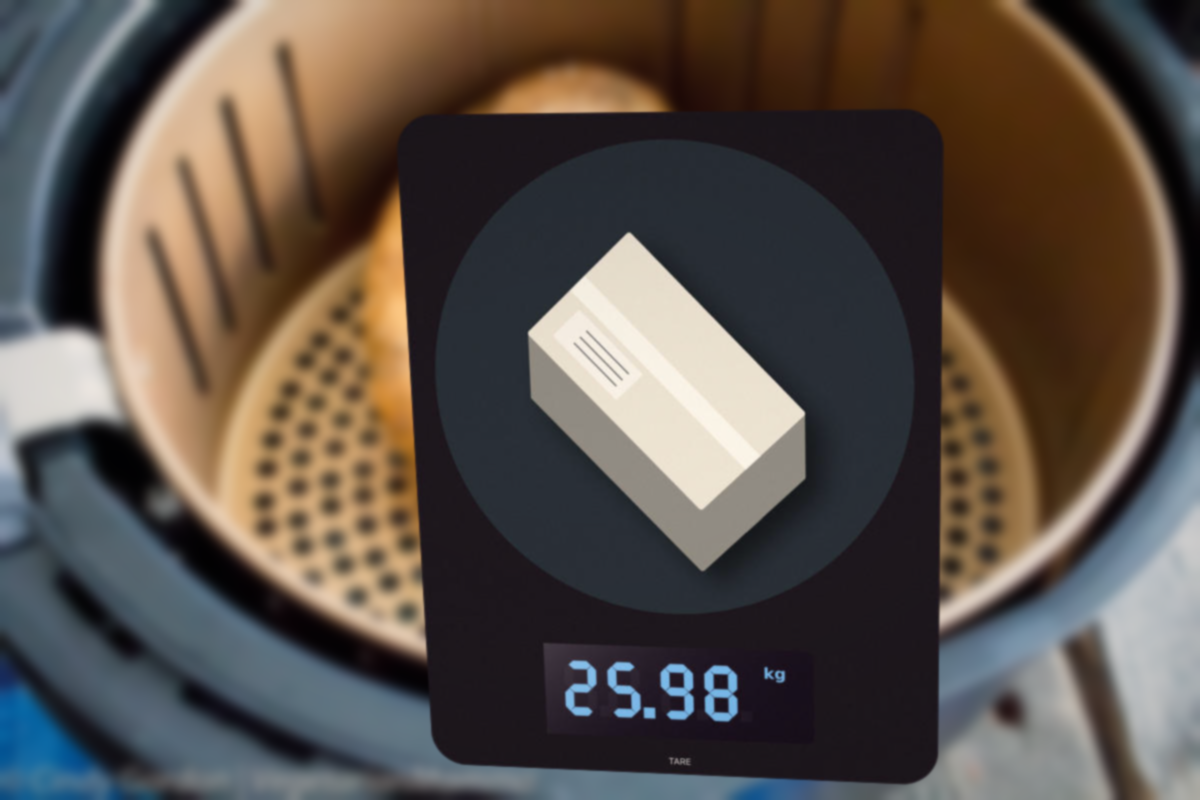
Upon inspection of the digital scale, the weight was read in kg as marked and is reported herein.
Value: 25.98 kg
